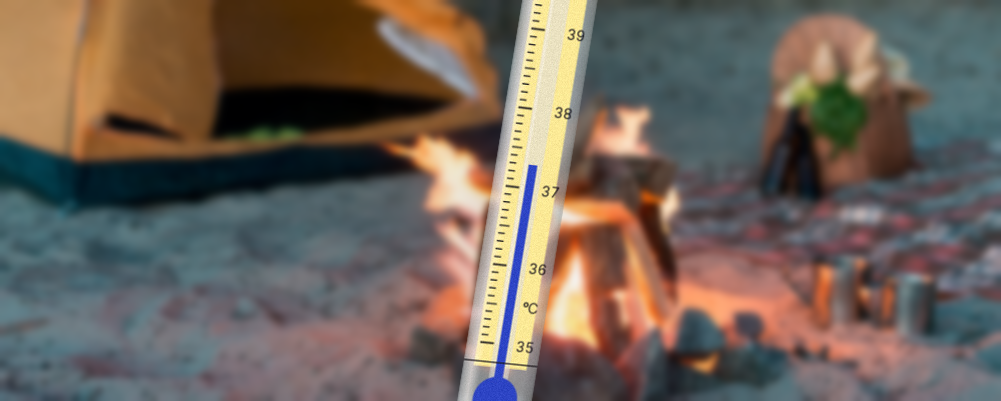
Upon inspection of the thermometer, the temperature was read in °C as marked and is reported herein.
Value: 37.3 °C
